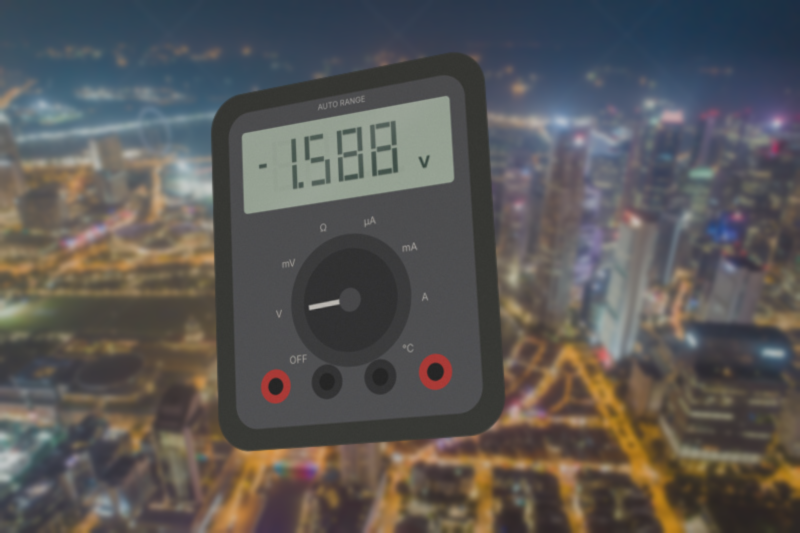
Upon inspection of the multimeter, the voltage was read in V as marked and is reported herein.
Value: -1.588 V
